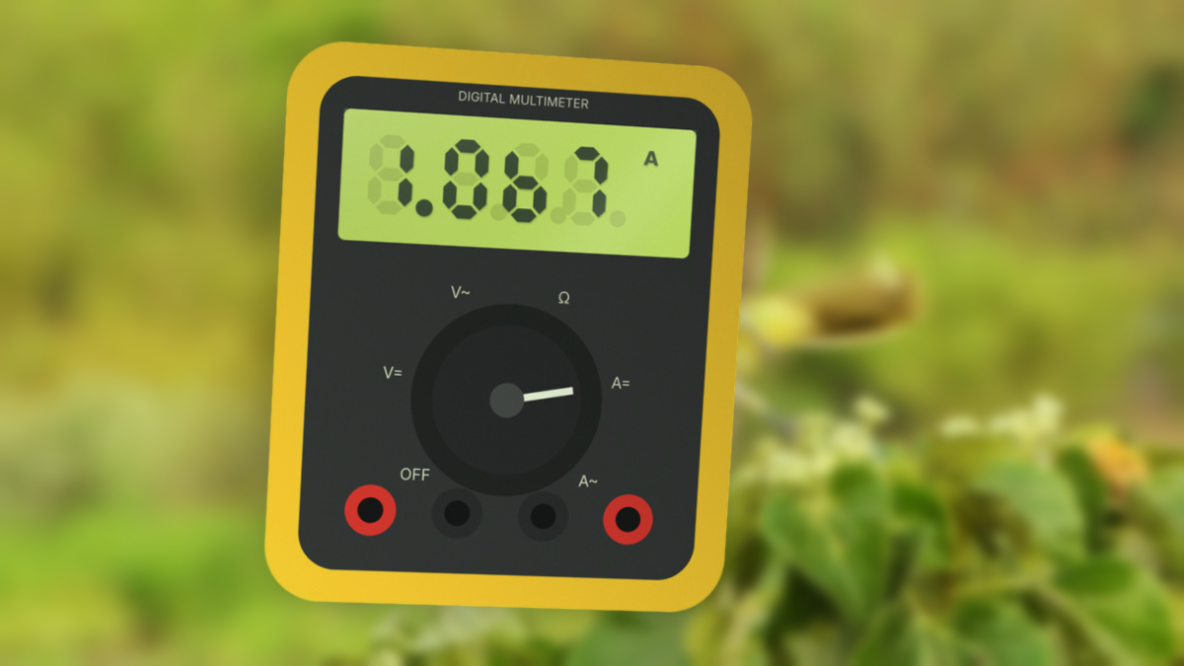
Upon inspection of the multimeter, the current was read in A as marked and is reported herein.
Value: 1.067 A
